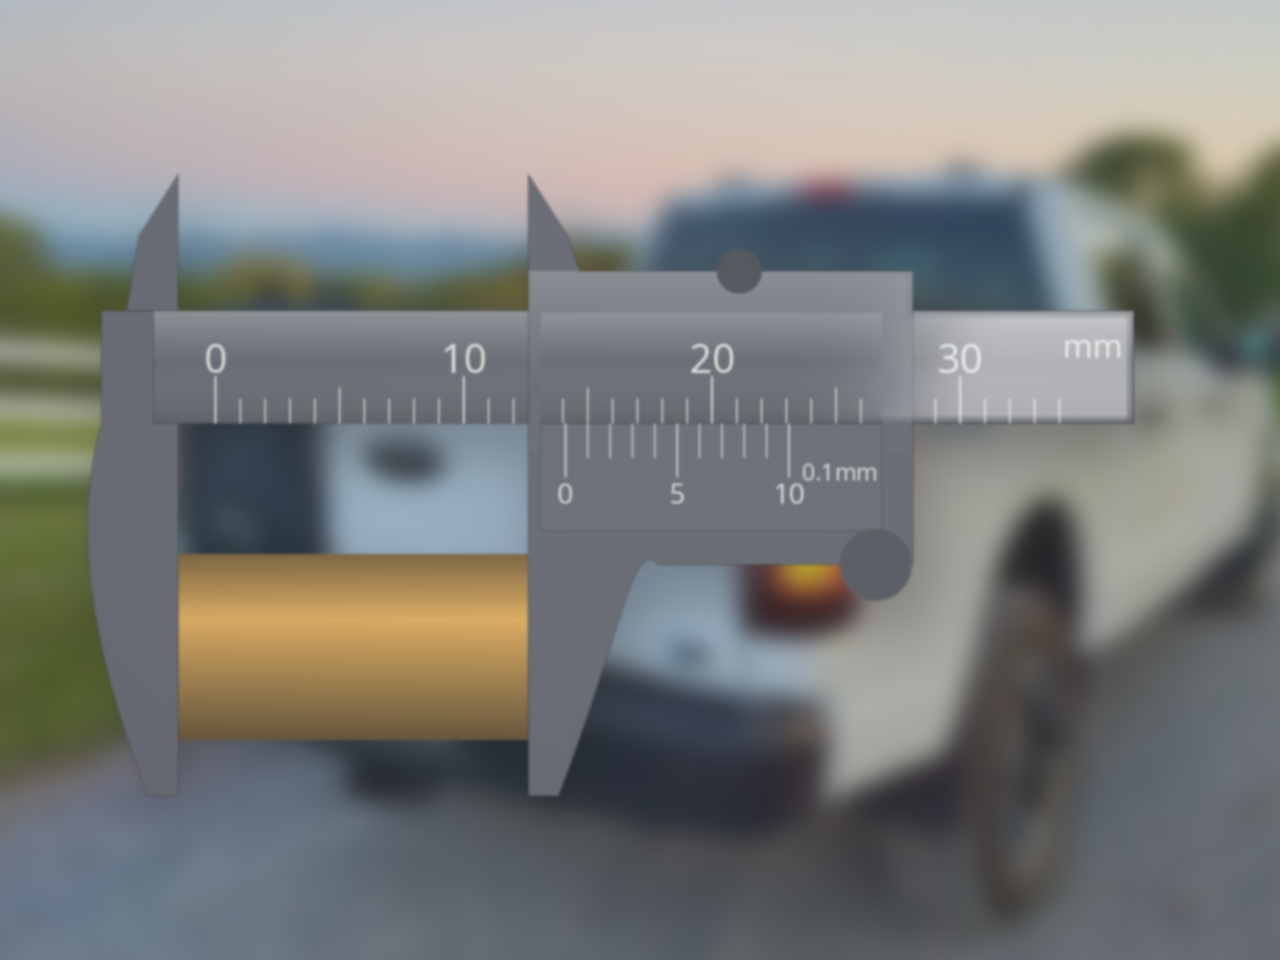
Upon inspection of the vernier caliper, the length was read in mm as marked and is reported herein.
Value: 14.1 mm
